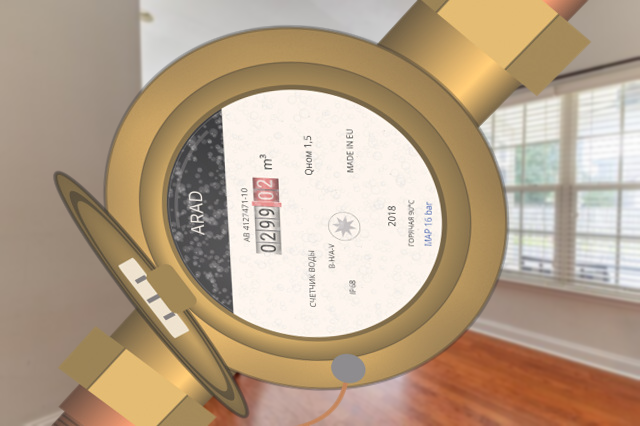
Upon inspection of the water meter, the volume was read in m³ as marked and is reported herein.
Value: 299.02 m³
